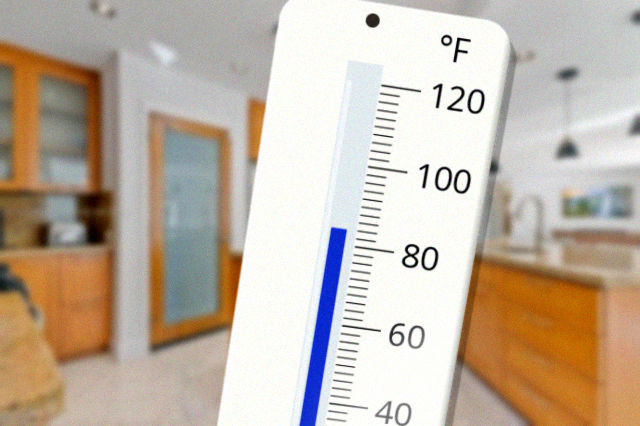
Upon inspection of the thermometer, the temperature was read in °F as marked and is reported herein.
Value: 84 °F
